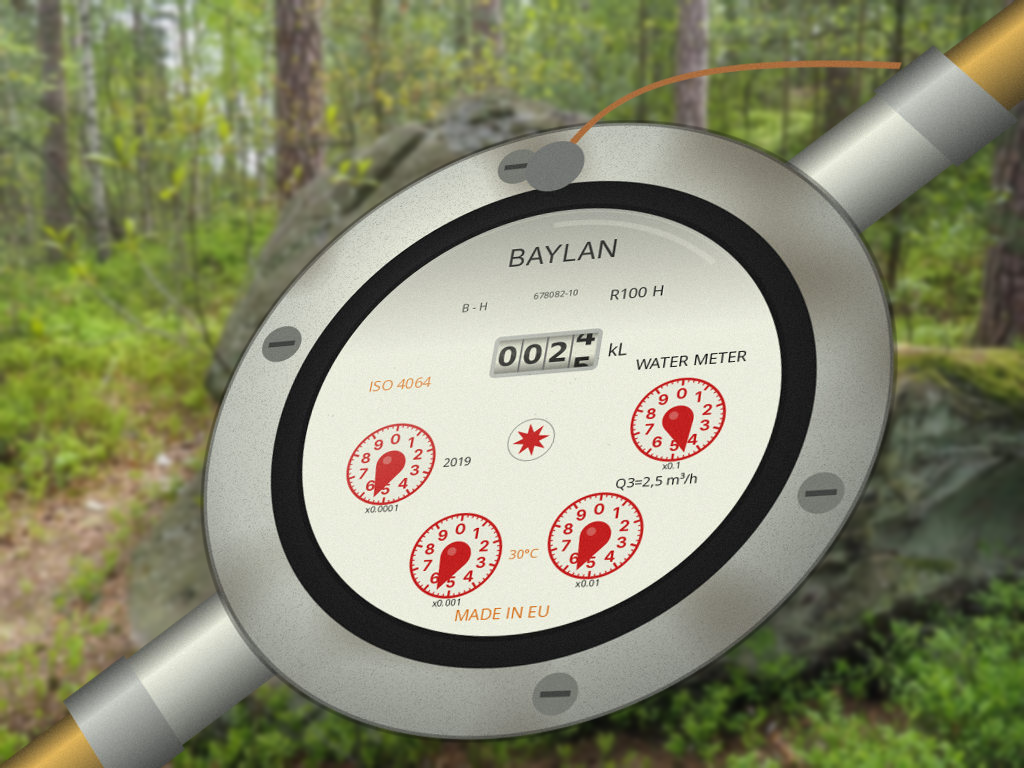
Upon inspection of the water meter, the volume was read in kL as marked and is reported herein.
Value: 24.4555 kL
